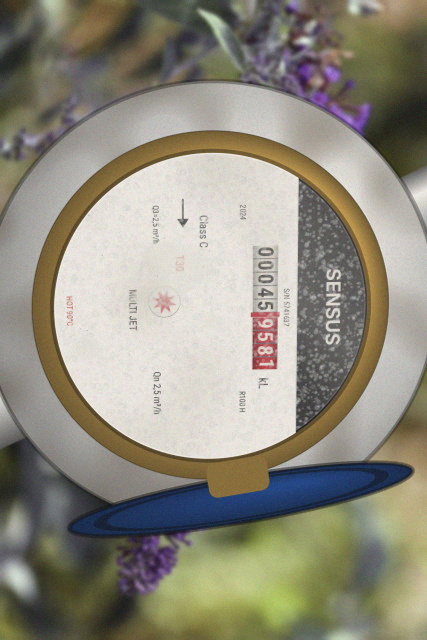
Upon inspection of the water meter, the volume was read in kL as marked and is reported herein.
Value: 45.9581 kL
